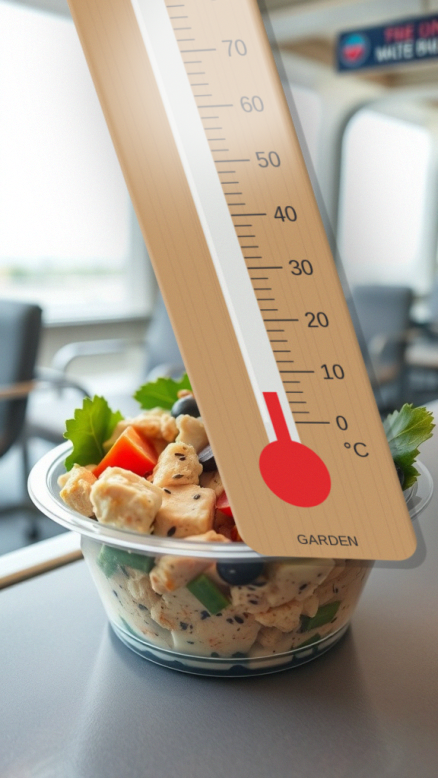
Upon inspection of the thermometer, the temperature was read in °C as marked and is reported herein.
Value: 6 °C
